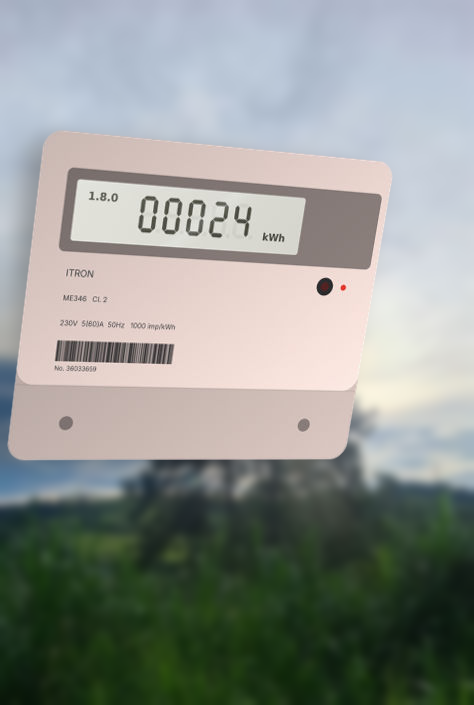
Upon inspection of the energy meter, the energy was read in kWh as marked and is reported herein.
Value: 24 kWh
